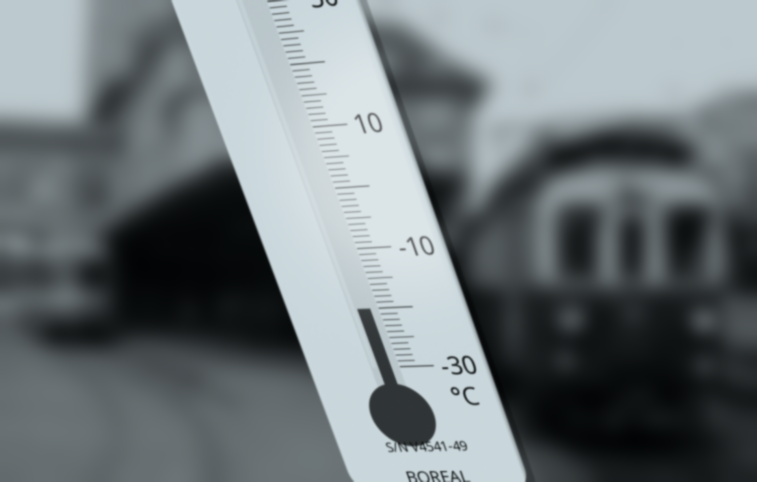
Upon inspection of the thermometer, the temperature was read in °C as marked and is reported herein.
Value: -20 °C
